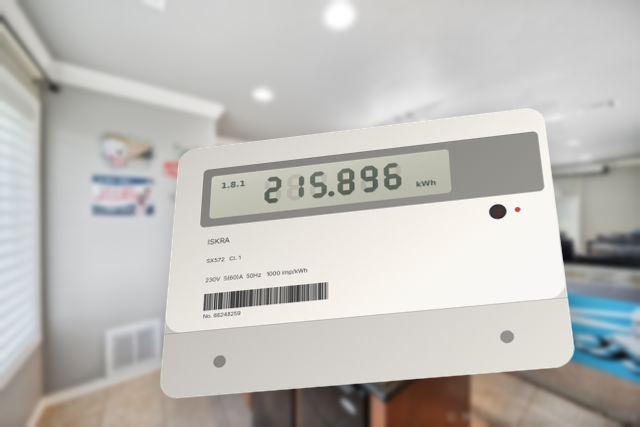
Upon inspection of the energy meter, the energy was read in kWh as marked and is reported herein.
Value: 215.896 kWh
